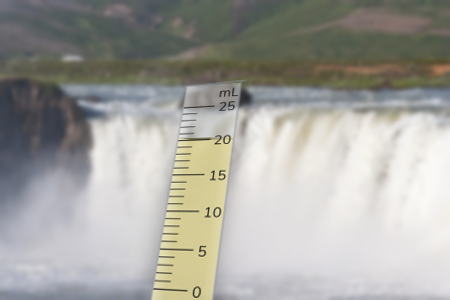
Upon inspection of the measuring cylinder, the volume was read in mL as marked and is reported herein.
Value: 20 mL
